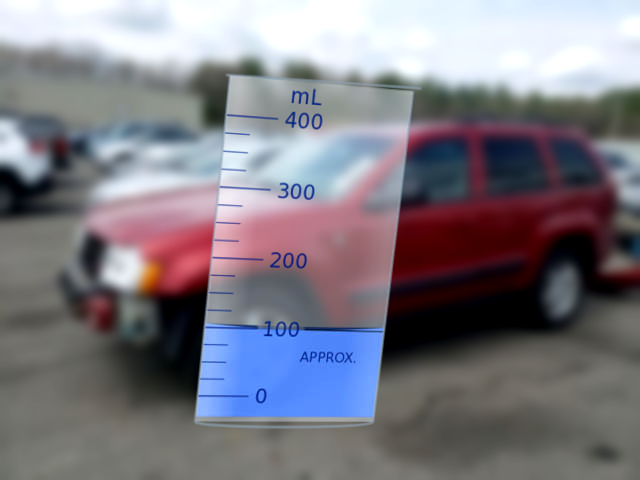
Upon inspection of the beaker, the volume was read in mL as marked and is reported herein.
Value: 100 mL
